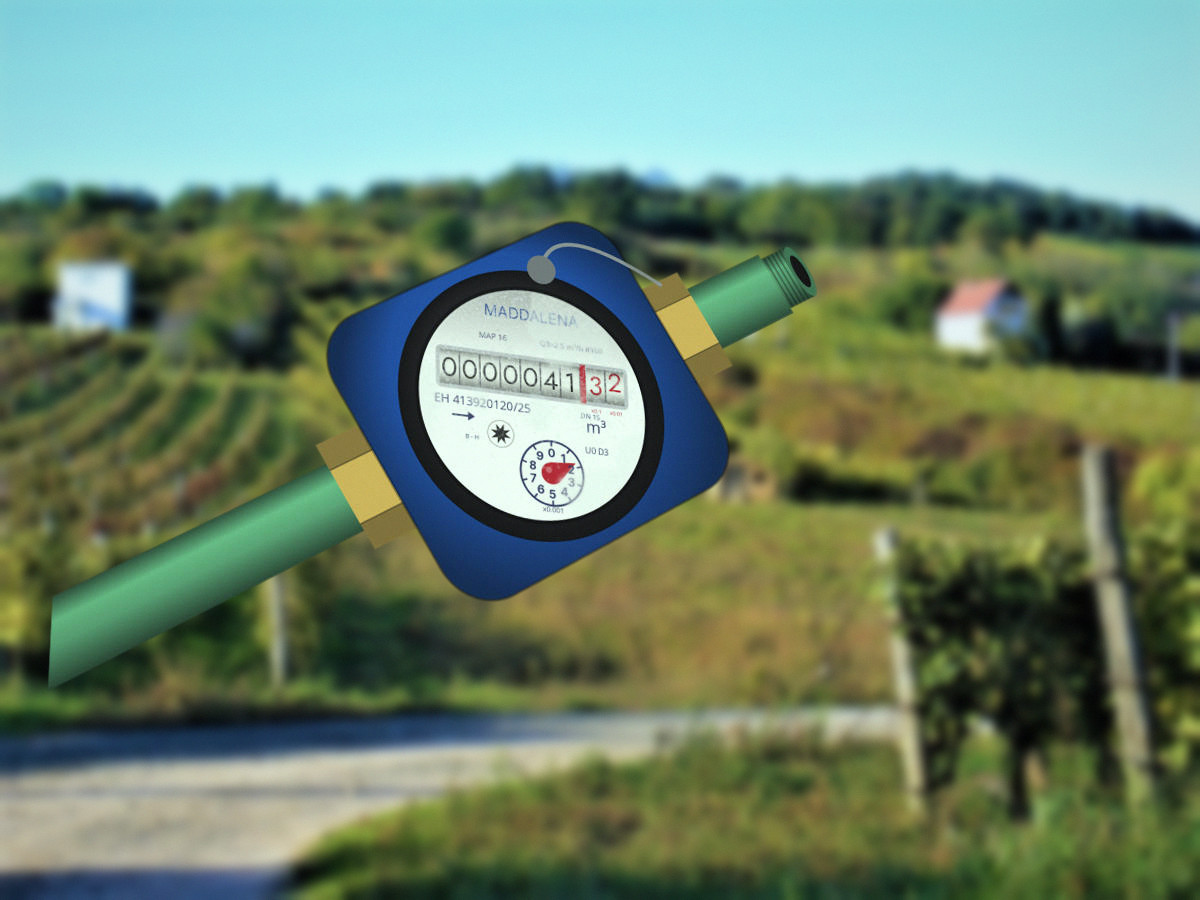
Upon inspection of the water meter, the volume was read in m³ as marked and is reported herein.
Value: 41.321 m³
